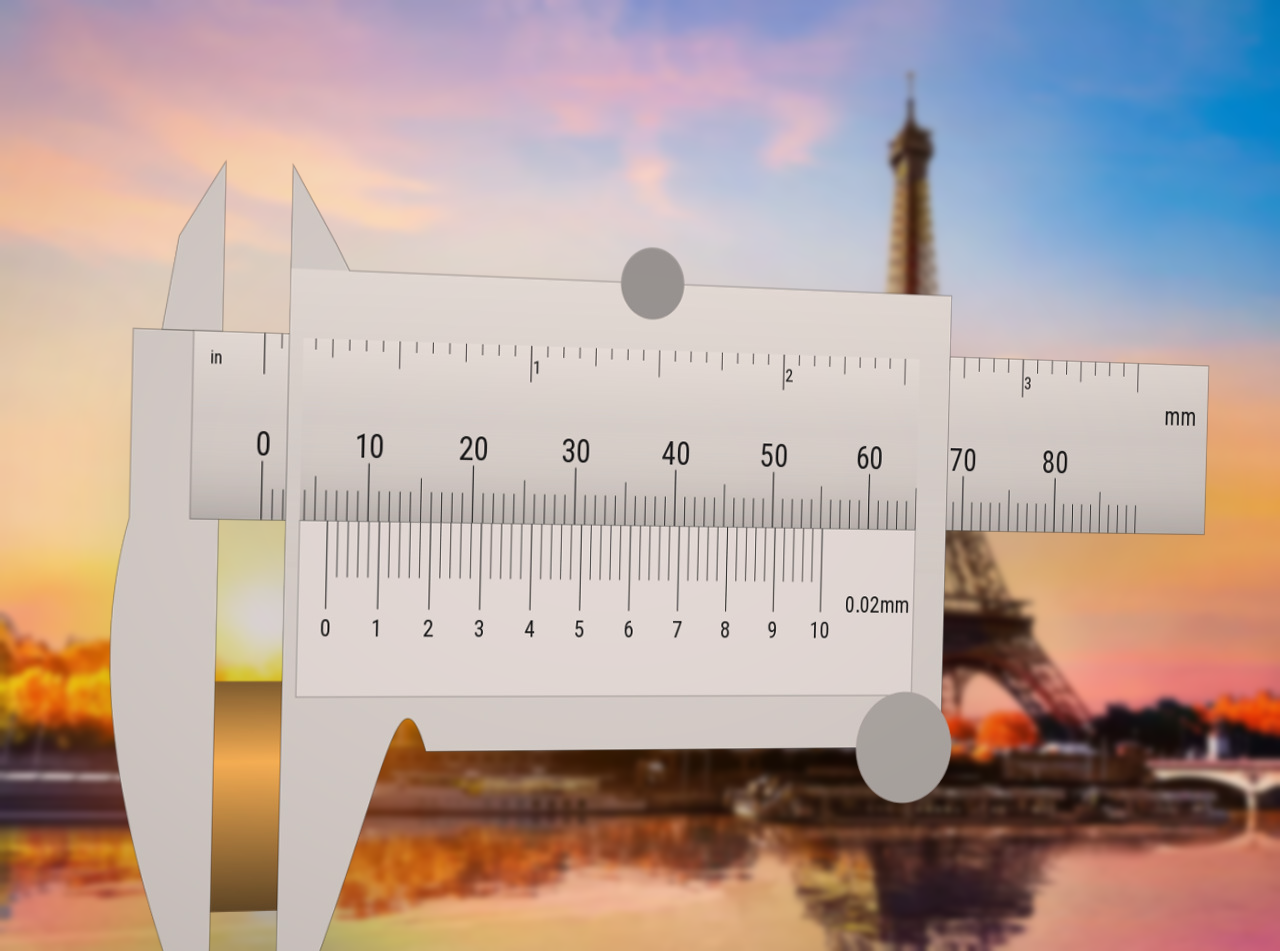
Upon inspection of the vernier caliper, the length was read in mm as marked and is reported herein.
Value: 6.2 mm
